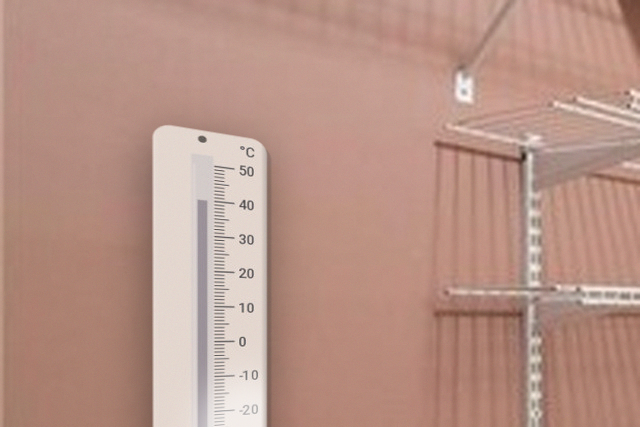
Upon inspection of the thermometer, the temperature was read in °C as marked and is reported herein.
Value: 40 °C
